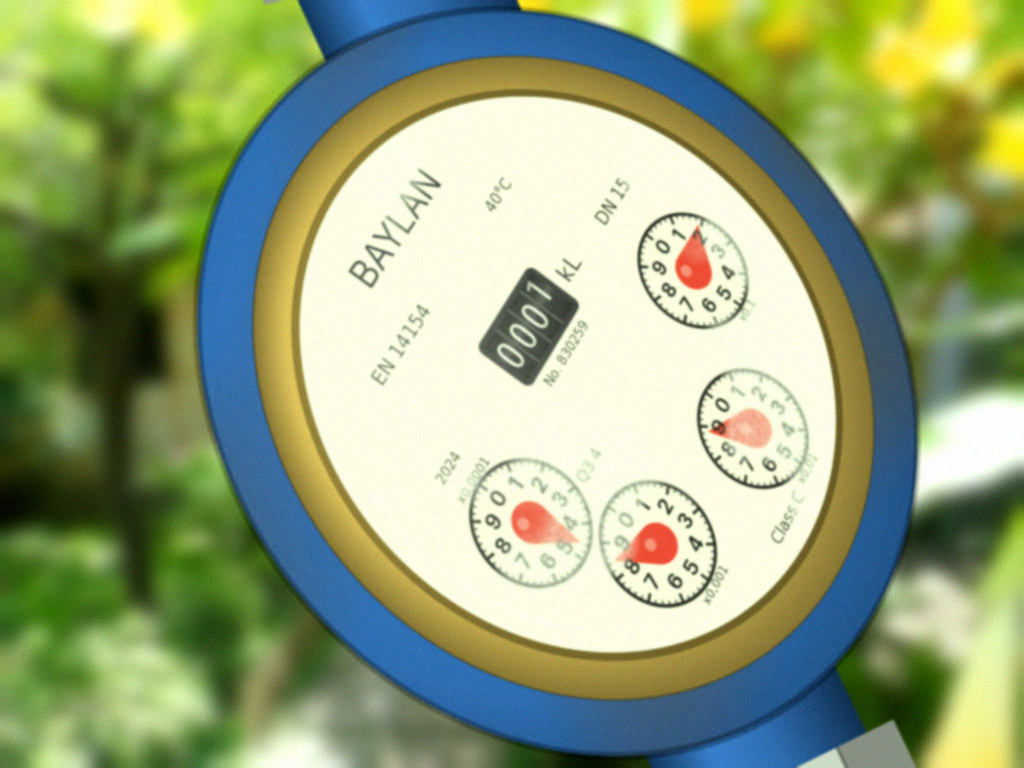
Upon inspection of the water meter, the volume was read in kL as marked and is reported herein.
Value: 1.1884 kL
